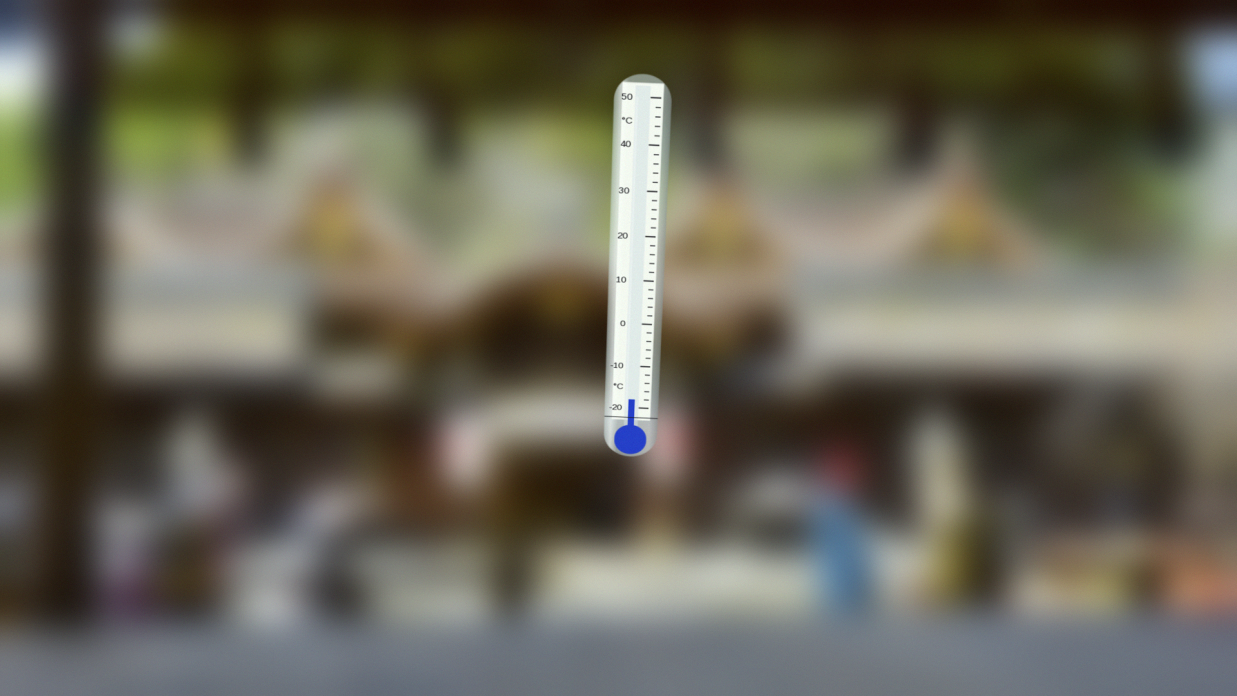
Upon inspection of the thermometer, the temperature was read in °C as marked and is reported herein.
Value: -18 °C
